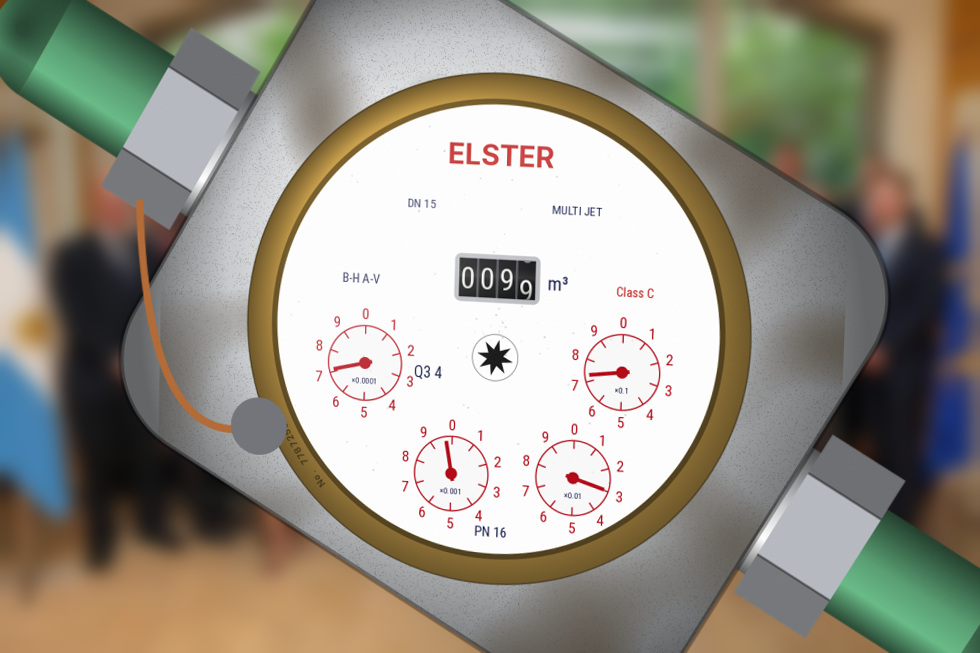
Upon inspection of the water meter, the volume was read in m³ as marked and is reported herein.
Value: 98.7297 m³
